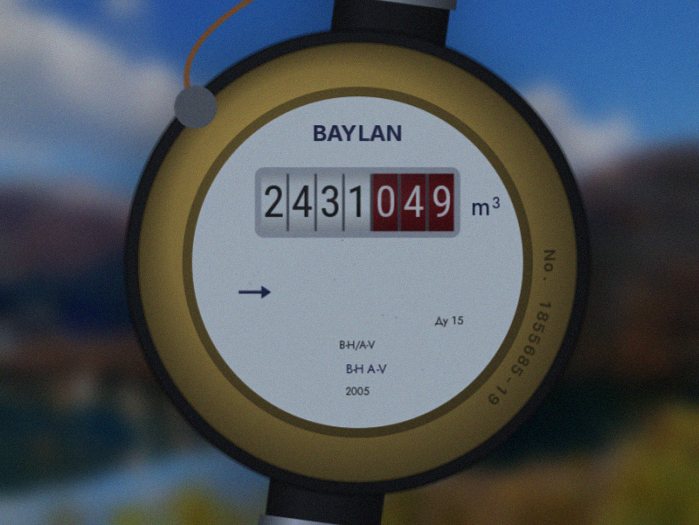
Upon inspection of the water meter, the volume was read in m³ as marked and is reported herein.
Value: 2431.049 m³
